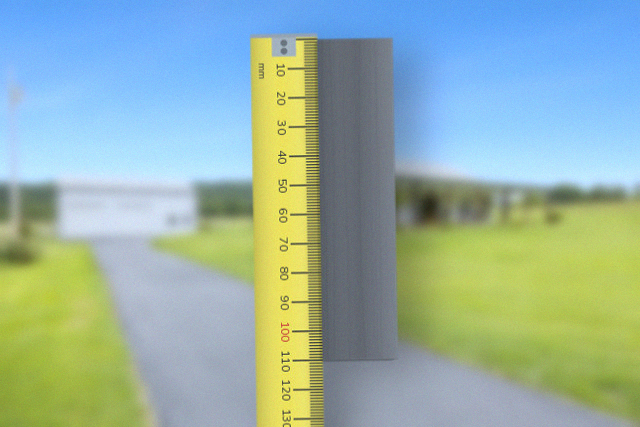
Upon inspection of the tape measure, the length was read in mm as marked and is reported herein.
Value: 110 mm
